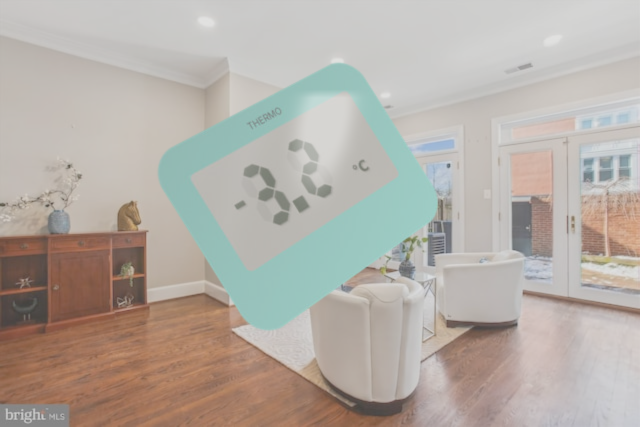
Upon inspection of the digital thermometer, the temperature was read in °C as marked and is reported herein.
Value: -3.2 °C
